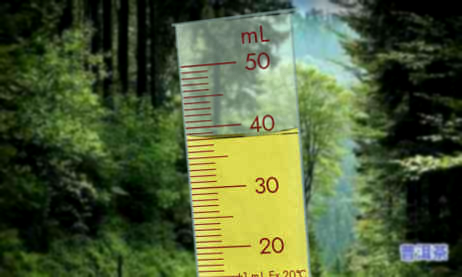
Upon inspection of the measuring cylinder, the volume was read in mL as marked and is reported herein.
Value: 38 mL
